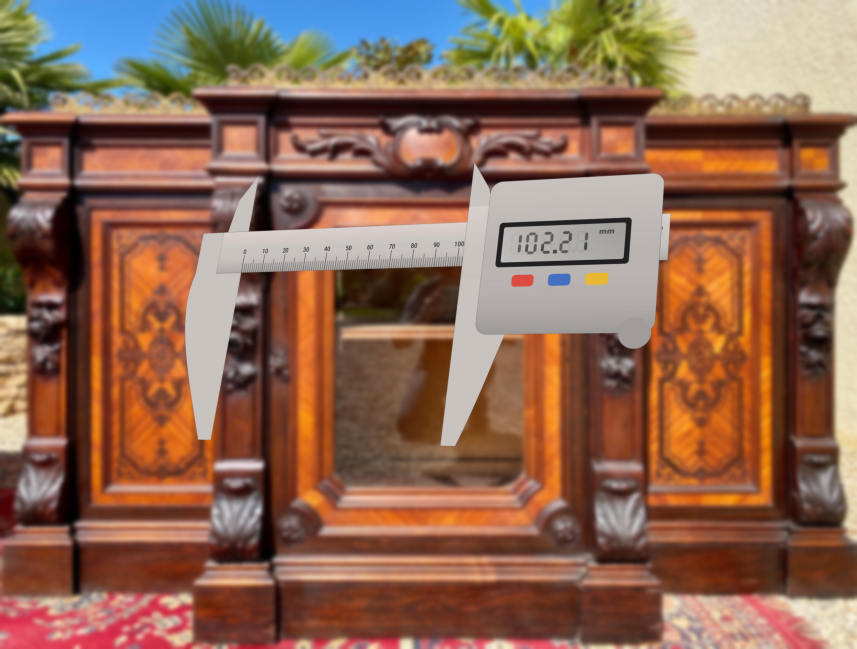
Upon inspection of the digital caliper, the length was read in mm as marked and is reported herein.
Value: 102.21 mm
